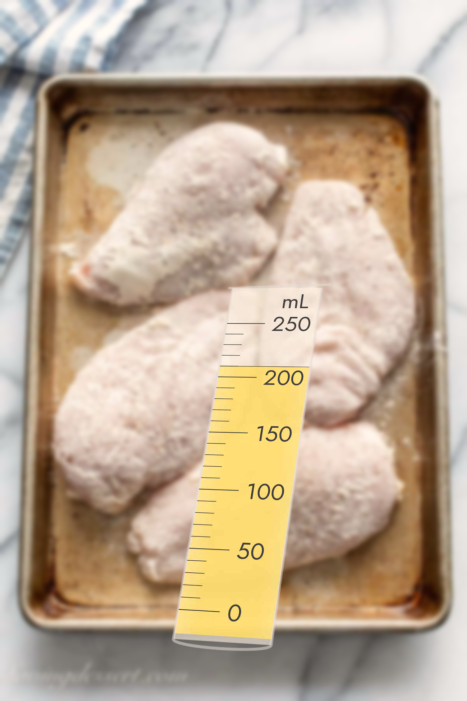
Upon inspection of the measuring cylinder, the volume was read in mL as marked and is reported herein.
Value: 210 mL
